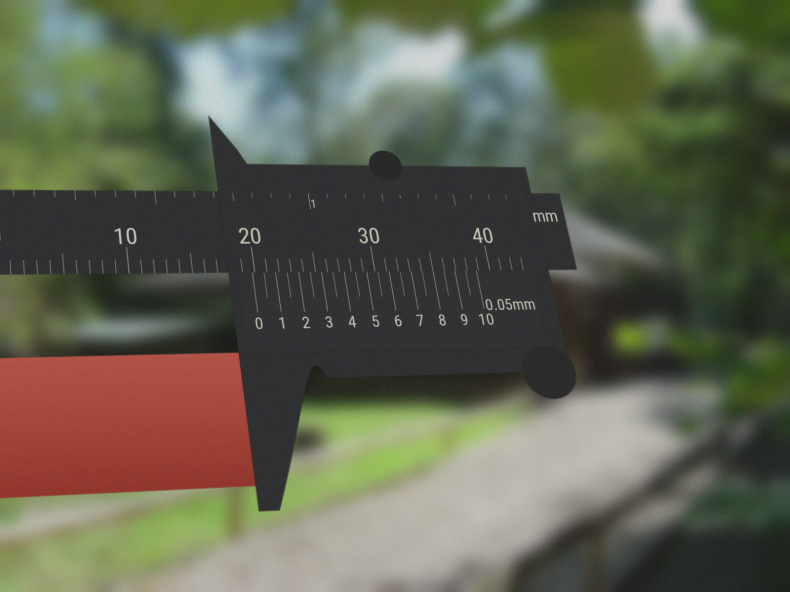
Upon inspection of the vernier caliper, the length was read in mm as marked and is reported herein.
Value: 19.8 mm
